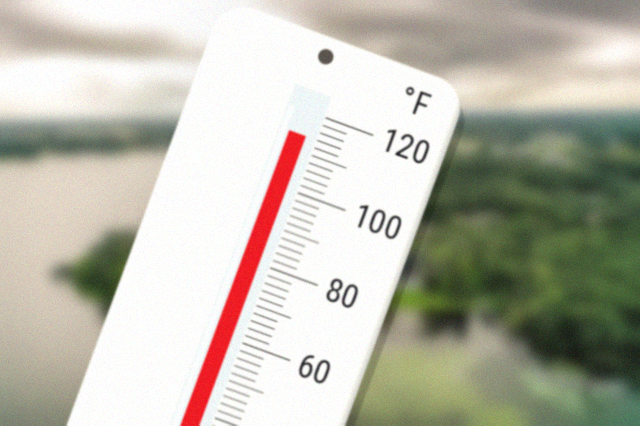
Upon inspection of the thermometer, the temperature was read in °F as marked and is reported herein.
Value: 114 °F
